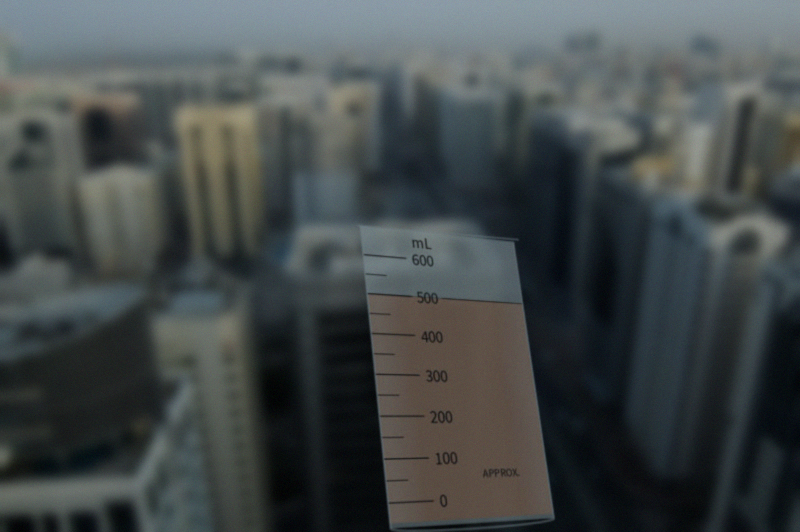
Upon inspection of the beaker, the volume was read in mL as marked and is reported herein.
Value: 500 mL
